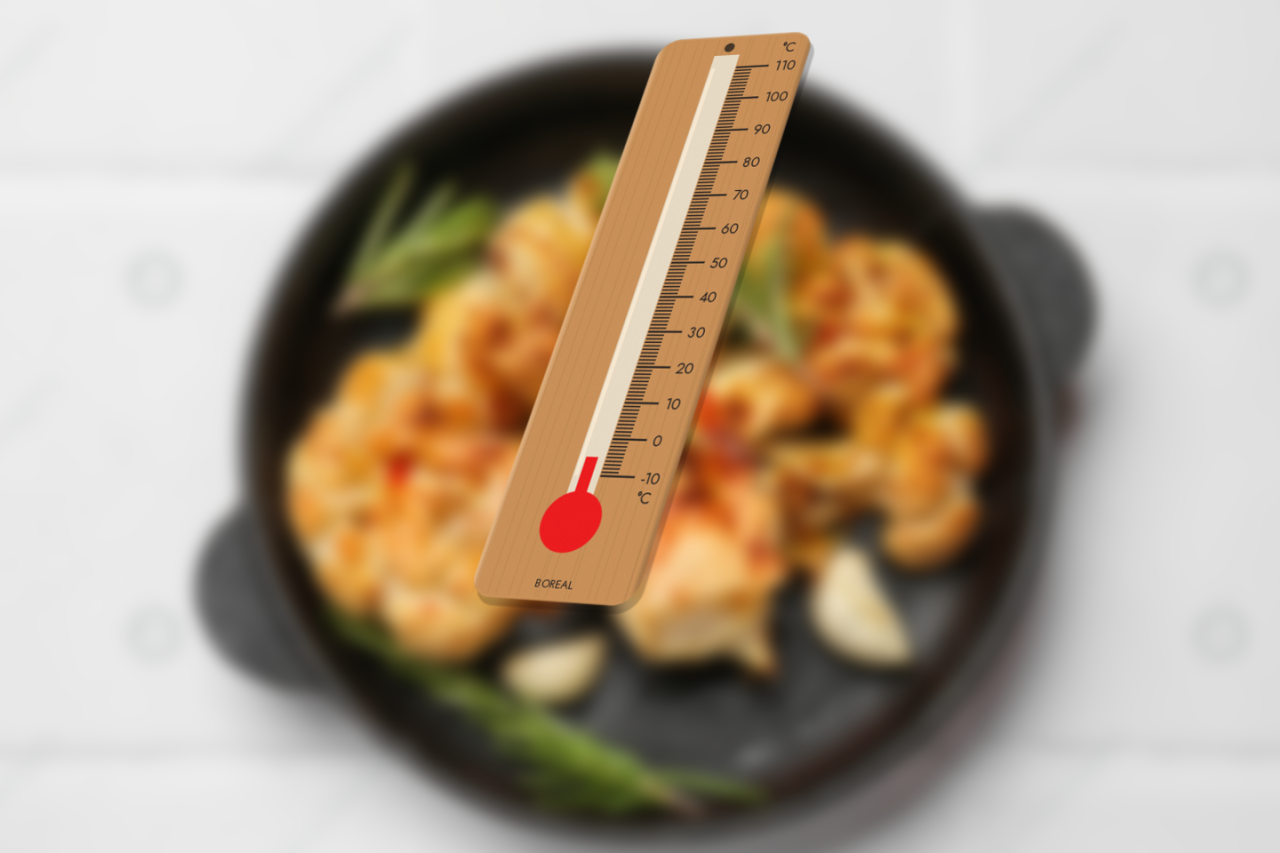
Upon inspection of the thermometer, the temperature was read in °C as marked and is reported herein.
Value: -5 °C
